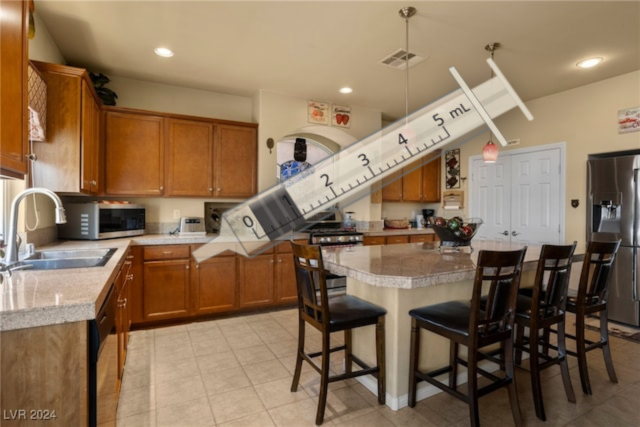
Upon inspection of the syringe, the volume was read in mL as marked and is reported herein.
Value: 0.2 mL
